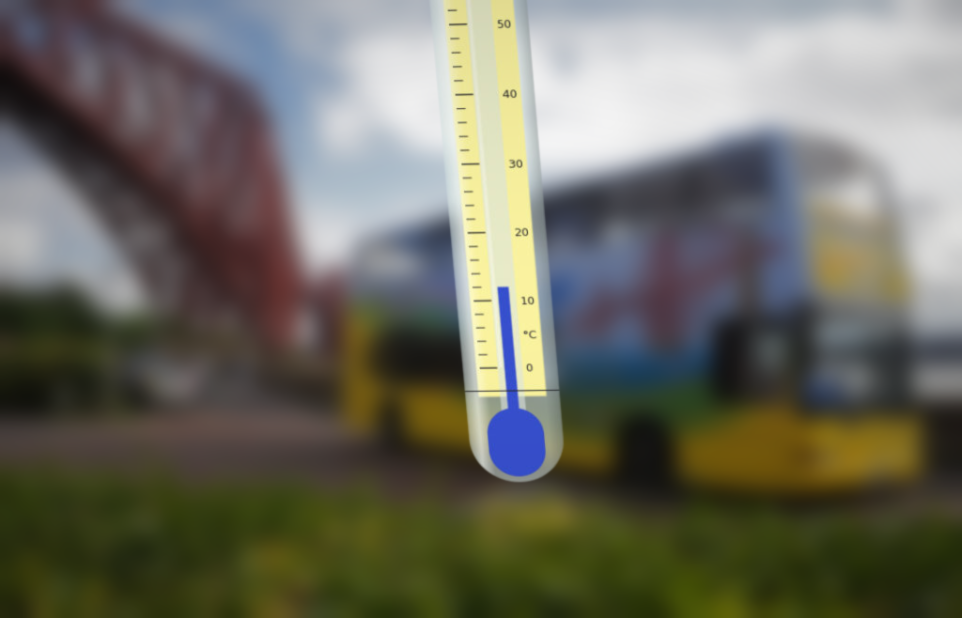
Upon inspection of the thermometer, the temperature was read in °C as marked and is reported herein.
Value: 12 °C
